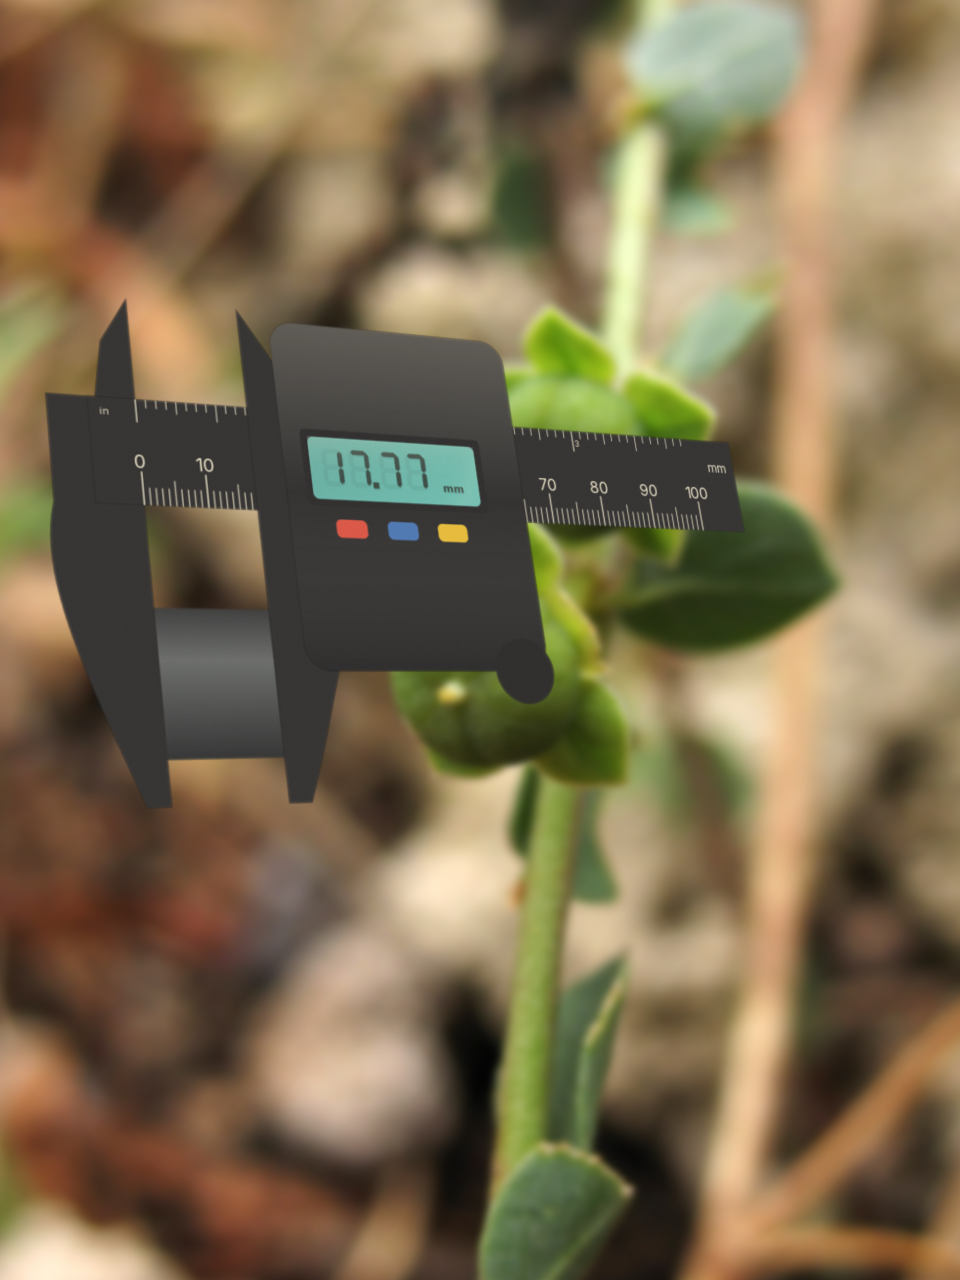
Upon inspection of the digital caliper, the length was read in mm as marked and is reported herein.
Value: 17.77 mm
